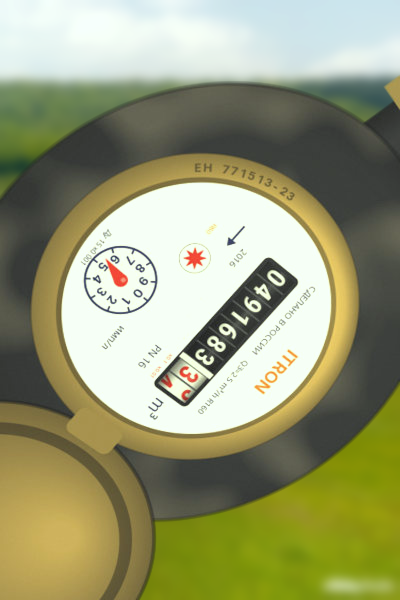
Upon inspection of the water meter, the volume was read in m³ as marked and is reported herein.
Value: 491683.335 m³
